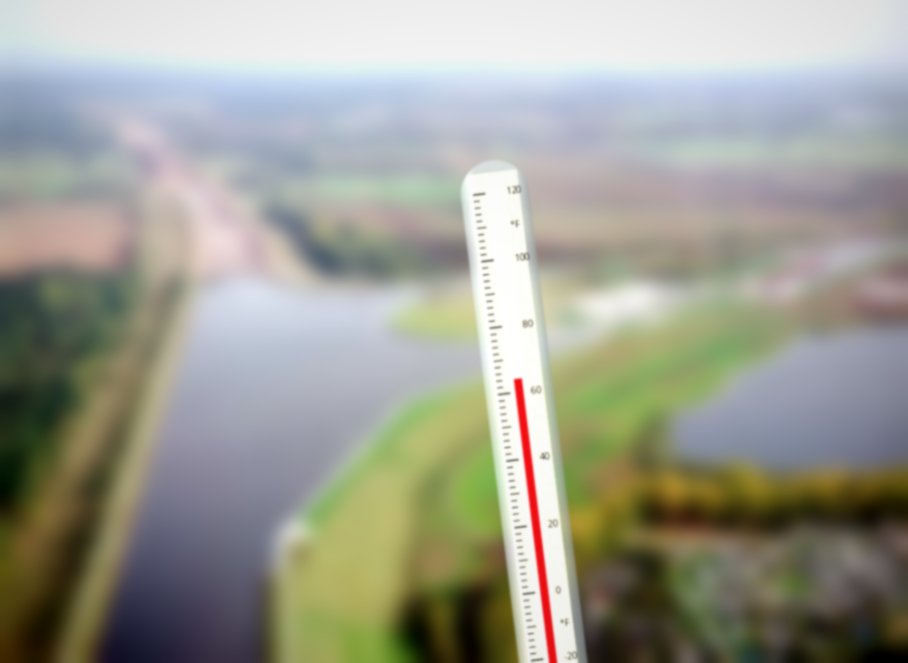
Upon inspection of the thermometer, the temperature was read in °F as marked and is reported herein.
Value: 64 °F
